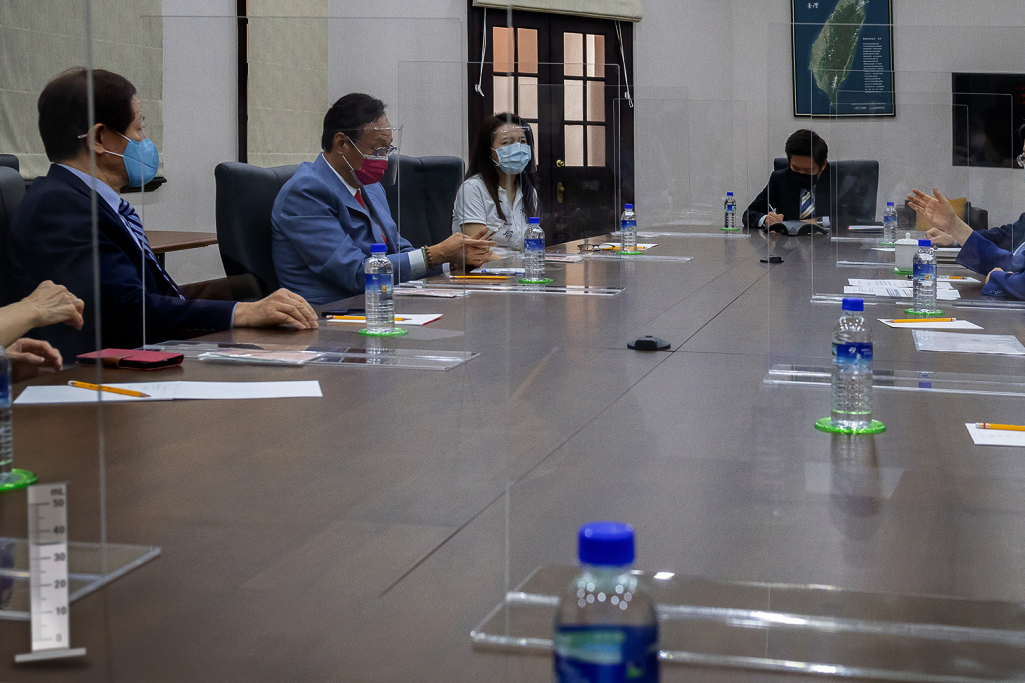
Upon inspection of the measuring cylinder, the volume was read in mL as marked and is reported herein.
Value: 35 mL
